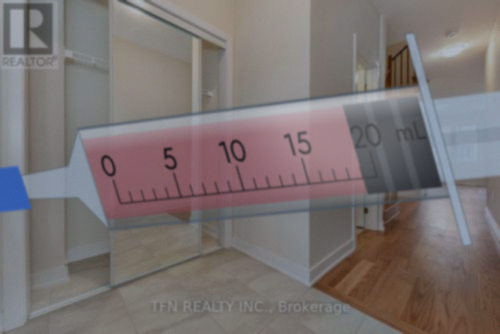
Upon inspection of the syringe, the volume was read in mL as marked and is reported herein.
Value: 19 mL
